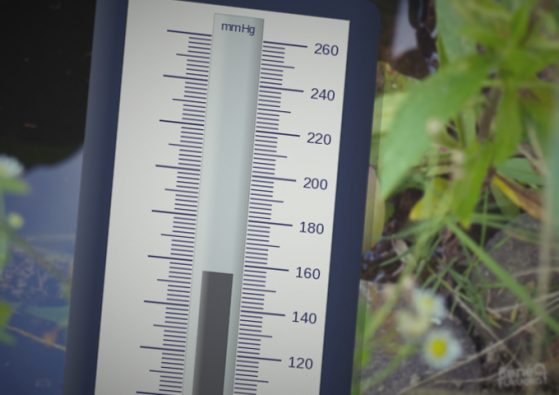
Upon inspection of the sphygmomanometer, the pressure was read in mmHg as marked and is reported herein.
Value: 156 mmHg
